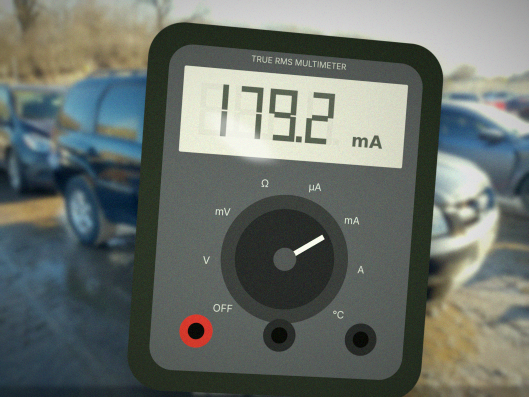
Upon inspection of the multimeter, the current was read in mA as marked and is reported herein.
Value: 179.2 mA
